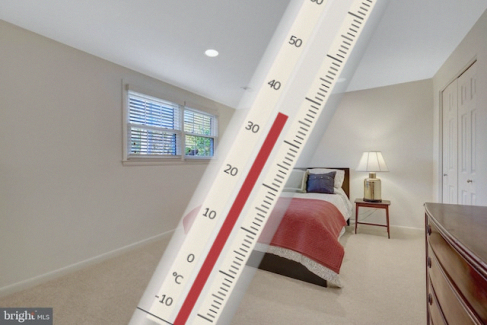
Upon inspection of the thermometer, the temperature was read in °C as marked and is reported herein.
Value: 35 °C
